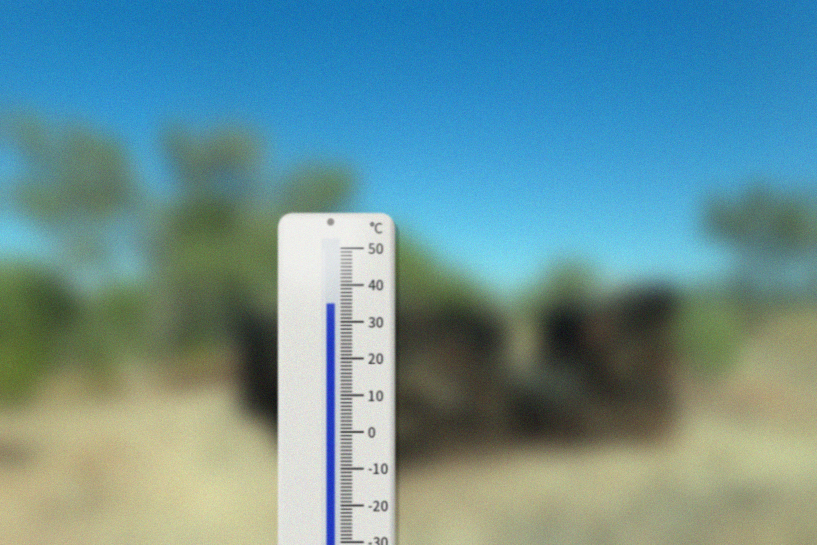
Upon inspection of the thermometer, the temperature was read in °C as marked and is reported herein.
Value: 35 °C
